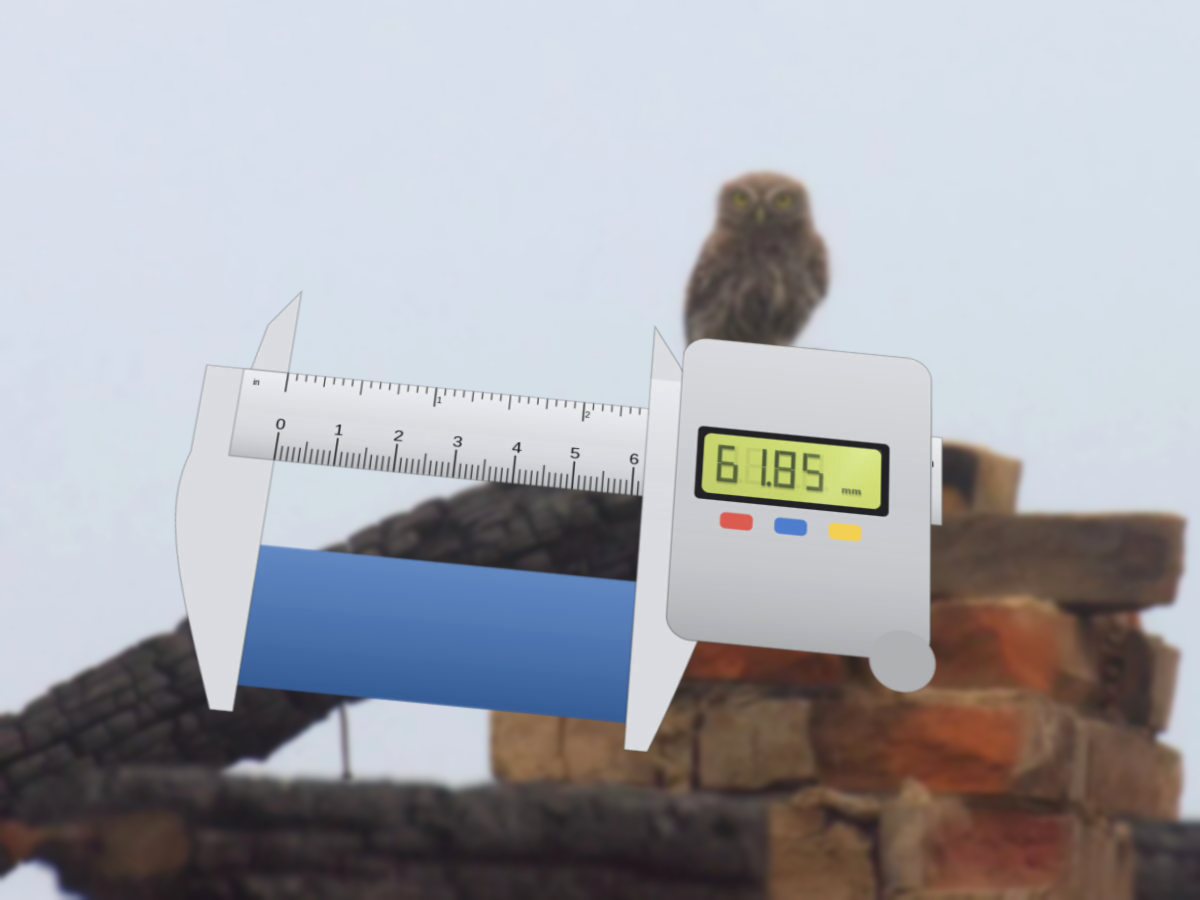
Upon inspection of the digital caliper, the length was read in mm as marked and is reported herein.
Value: 61.85 mm
